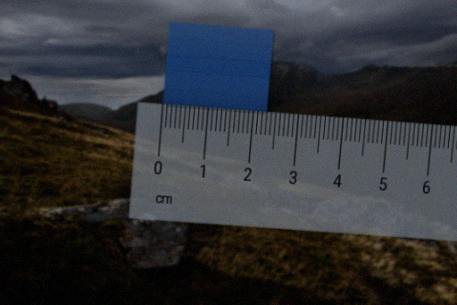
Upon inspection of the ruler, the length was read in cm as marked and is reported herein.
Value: 2.3 cm
